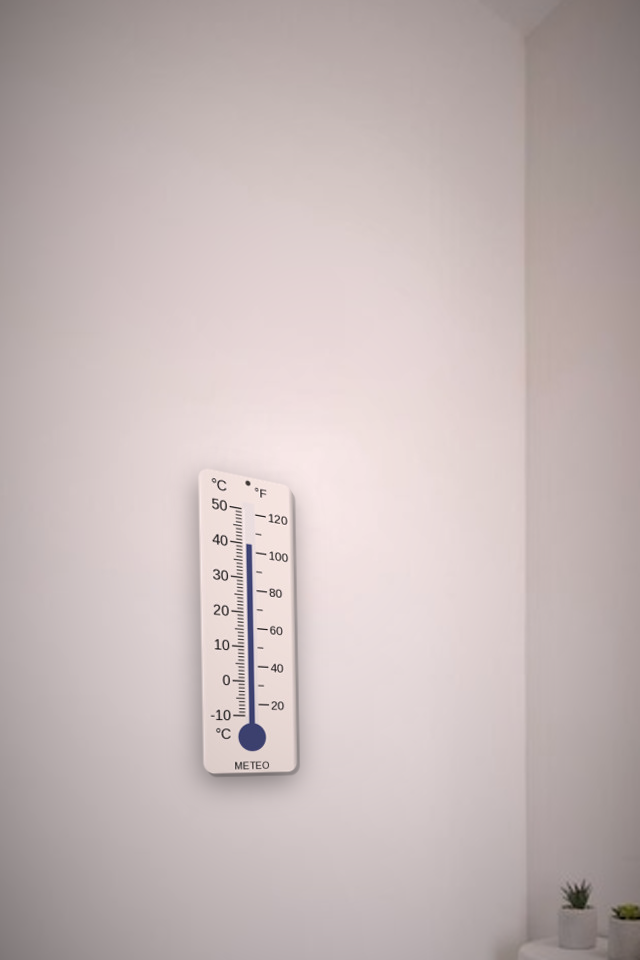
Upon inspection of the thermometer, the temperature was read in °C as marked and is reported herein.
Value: 40 °C
